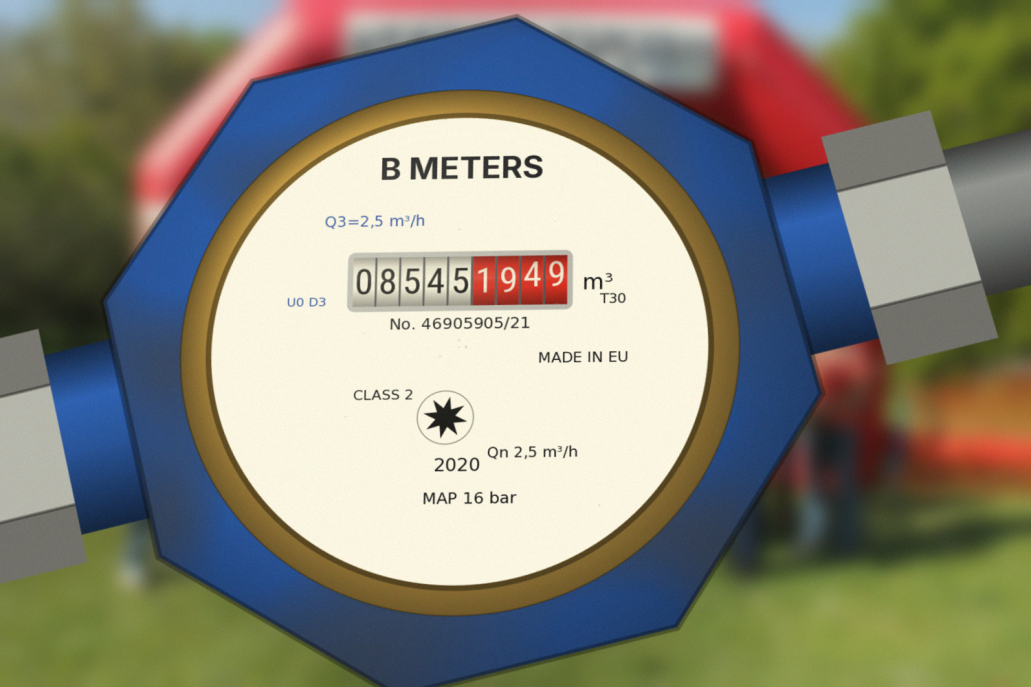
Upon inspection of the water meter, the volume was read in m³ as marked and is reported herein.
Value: 8545.1949 m³
